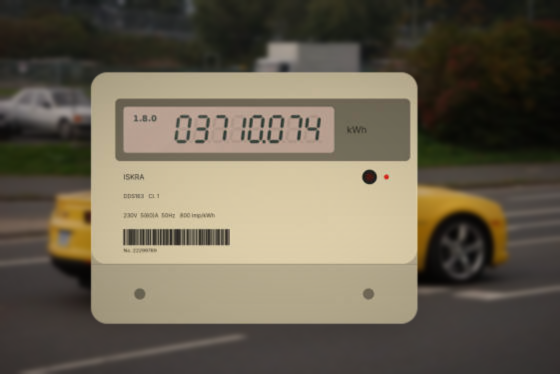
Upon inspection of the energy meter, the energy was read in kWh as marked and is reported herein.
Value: 3710.074 kWh
